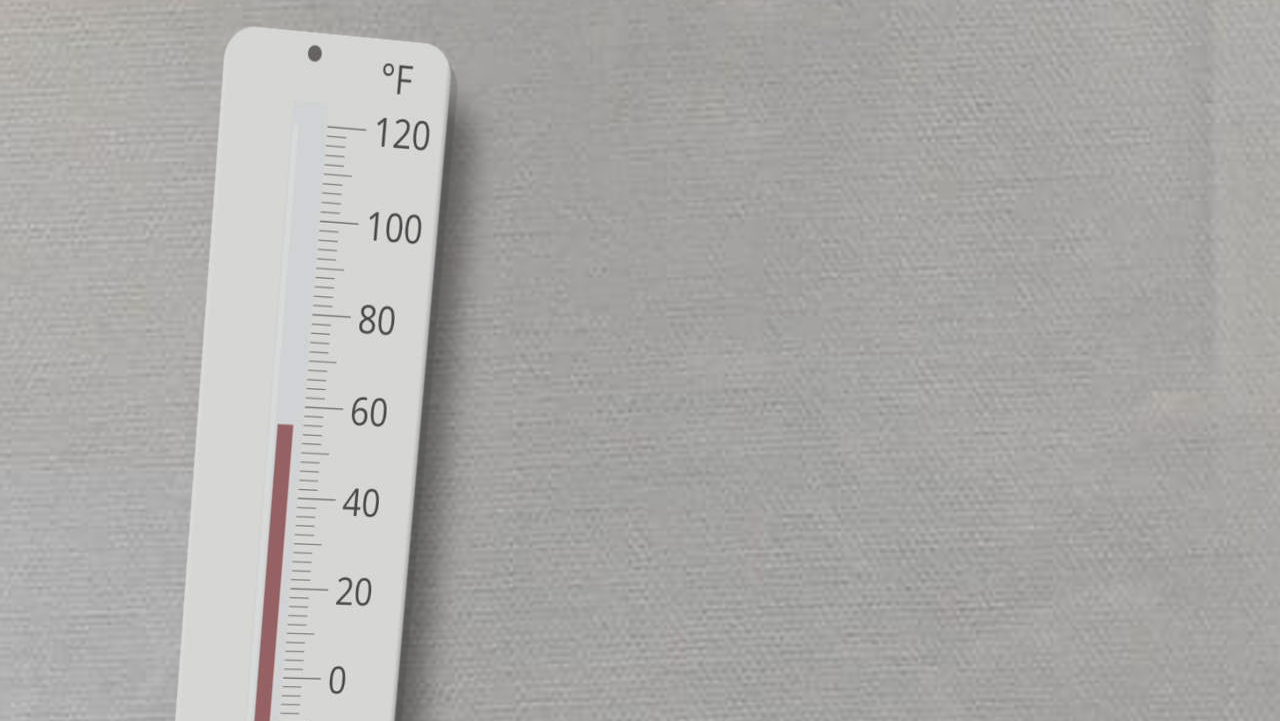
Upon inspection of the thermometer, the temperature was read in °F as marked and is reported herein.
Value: 56 °F
